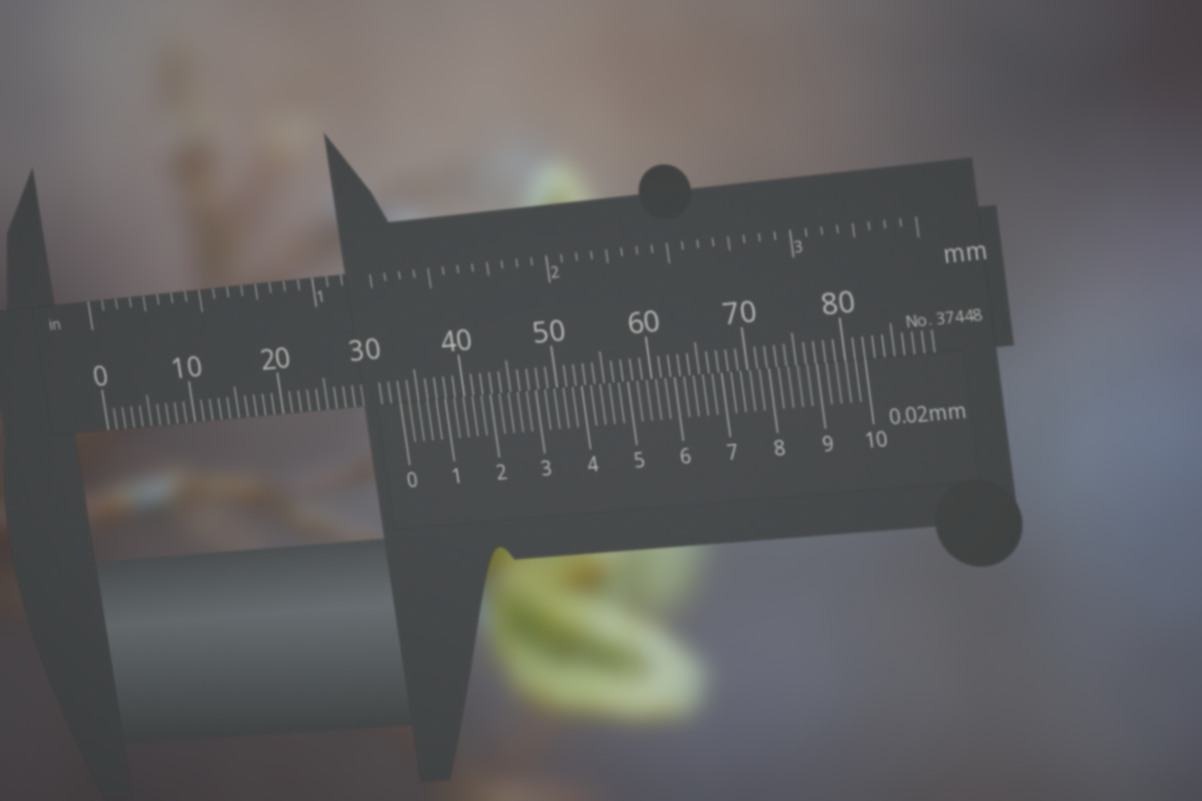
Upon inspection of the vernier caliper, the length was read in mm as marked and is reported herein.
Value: 33.0 mm
